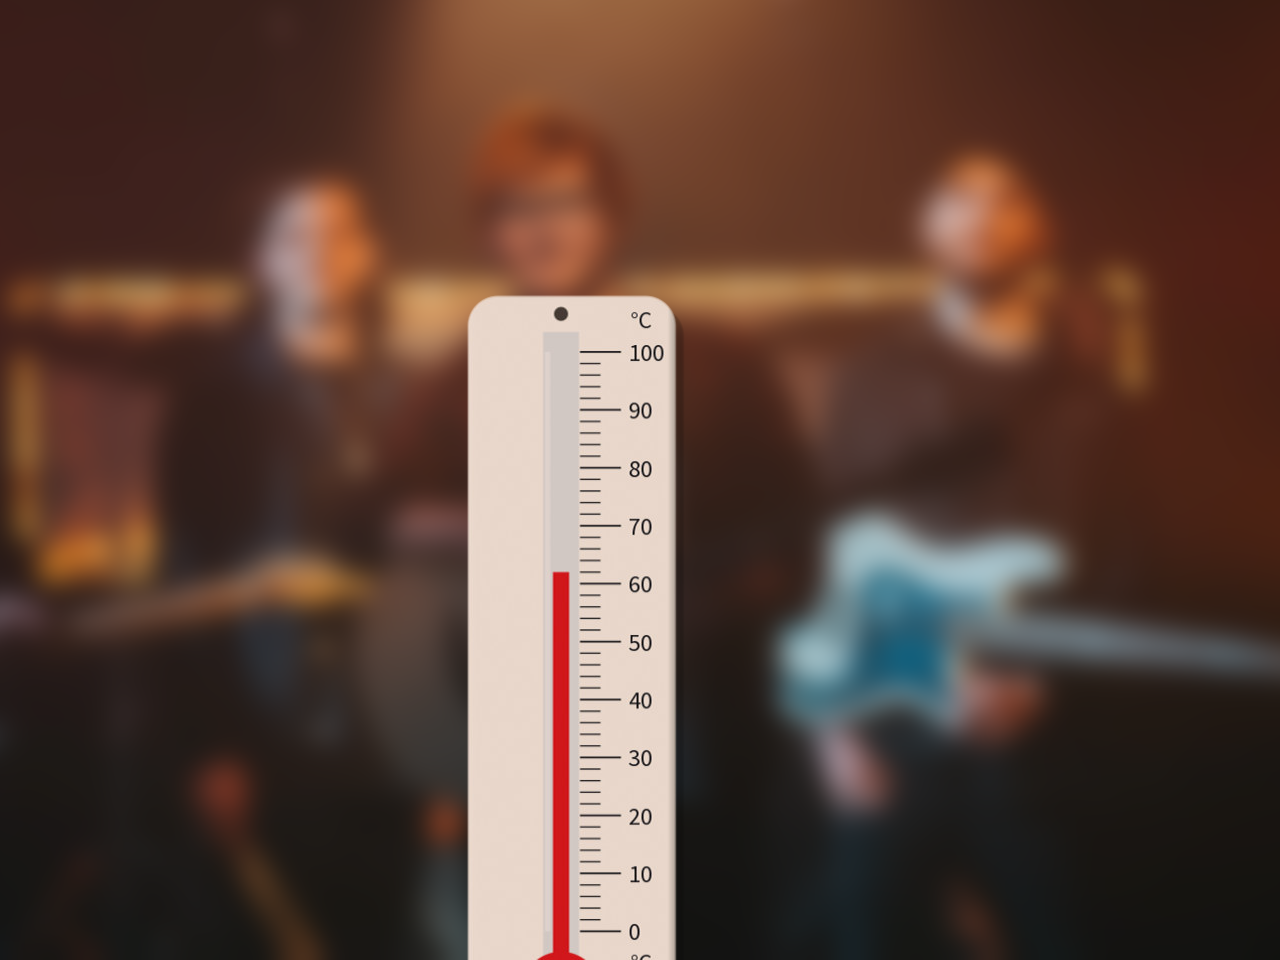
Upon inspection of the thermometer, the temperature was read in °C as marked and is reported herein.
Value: 62 °C
